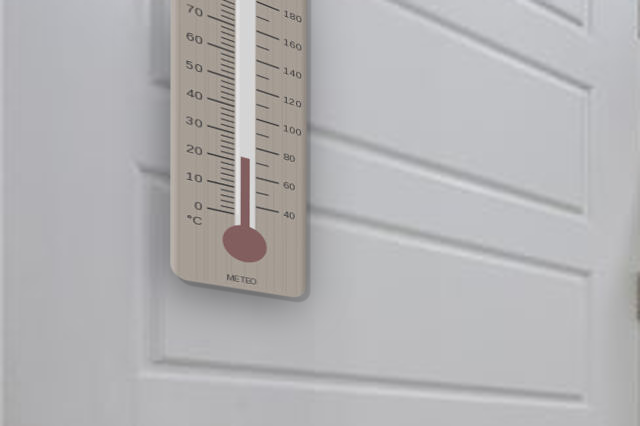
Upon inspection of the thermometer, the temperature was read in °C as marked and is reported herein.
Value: 22 °C
